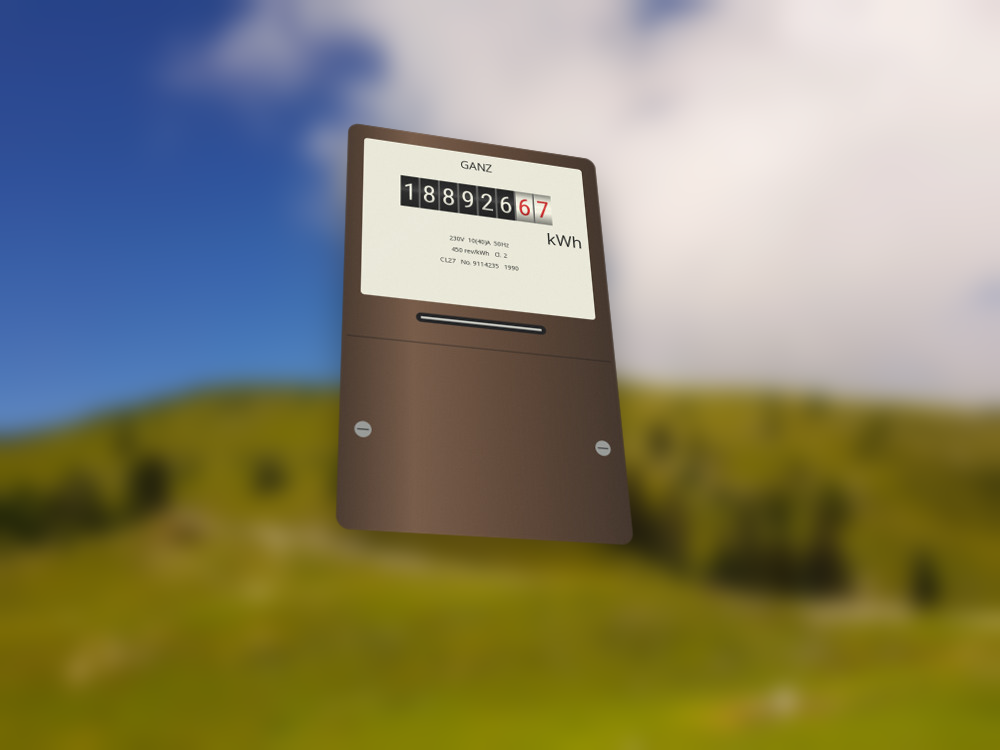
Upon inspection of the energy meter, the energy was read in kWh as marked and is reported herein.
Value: 188926.67 kWh
